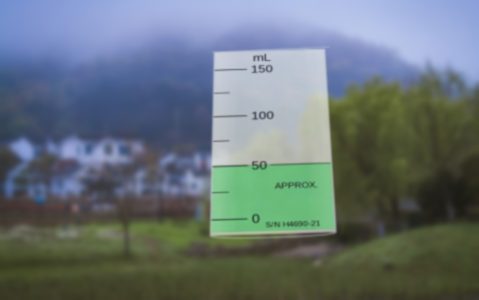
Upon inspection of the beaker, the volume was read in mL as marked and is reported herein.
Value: 50 mL
